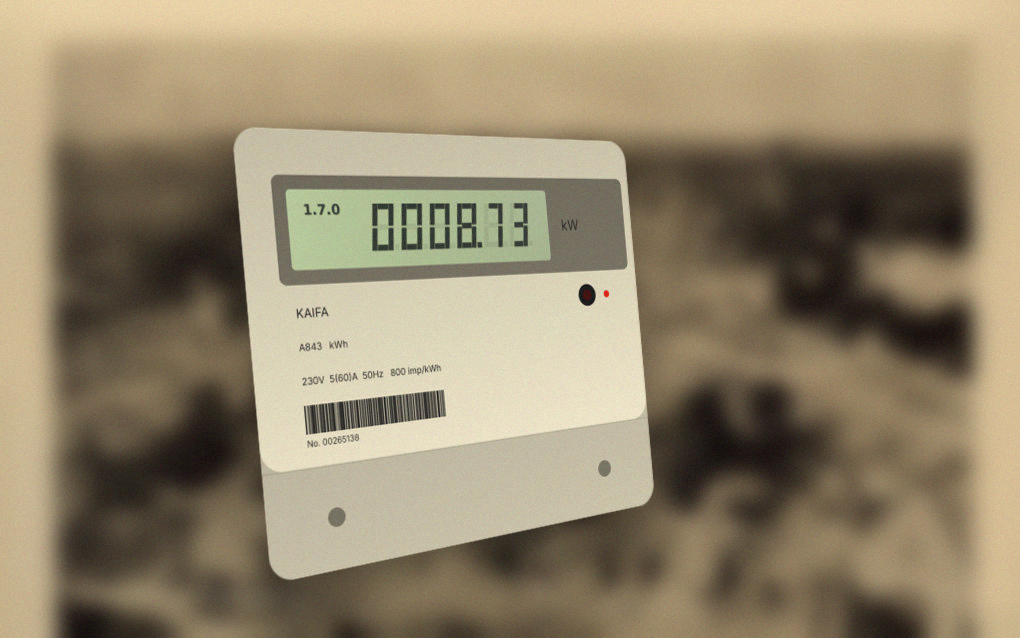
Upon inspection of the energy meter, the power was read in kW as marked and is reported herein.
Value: 8.73 kW
